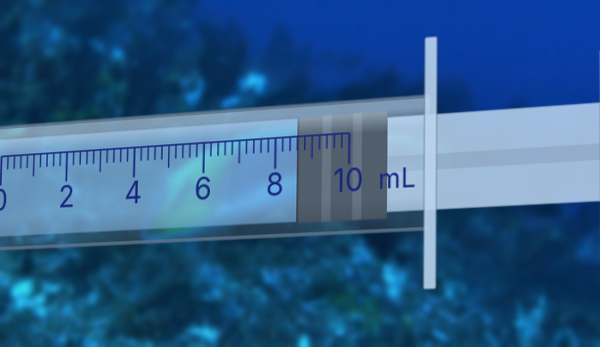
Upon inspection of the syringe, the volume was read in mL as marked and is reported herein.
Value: 8.6 mL
